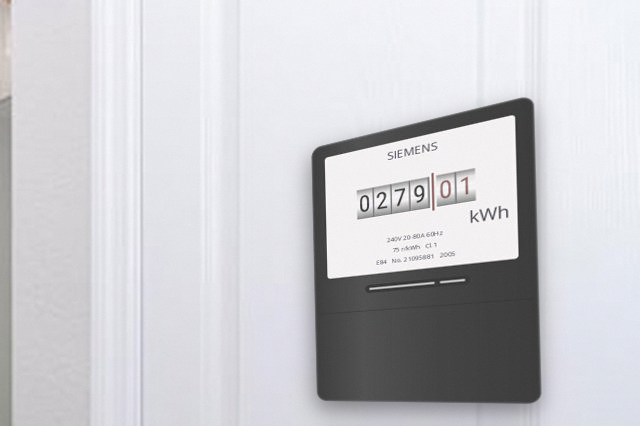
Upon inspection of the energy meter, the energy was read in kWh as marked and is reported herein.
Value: 279.01 kWh
